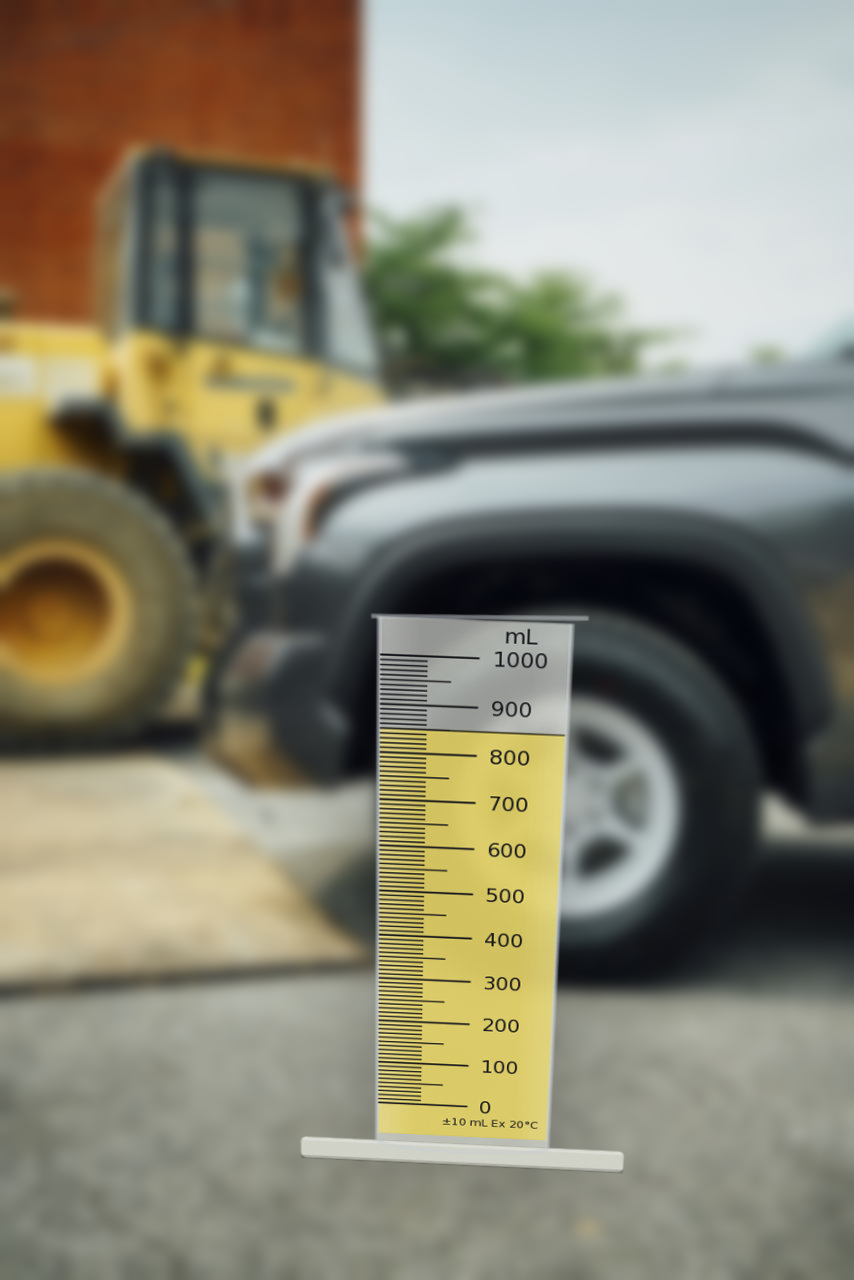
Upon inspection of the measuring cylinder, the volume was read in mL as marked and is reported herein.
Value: 850 mL
